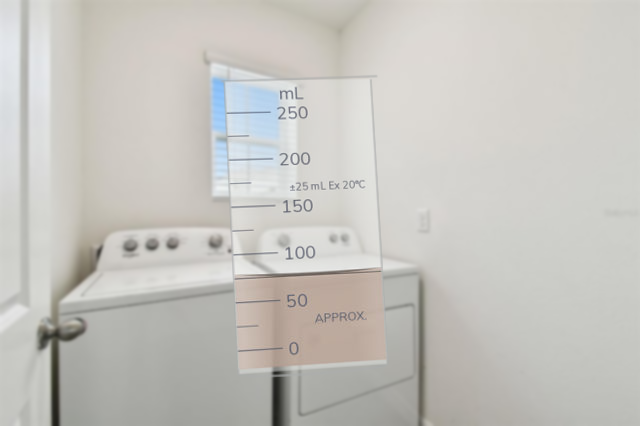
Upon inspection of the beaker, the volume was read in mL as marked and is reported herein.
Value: 75 mL
